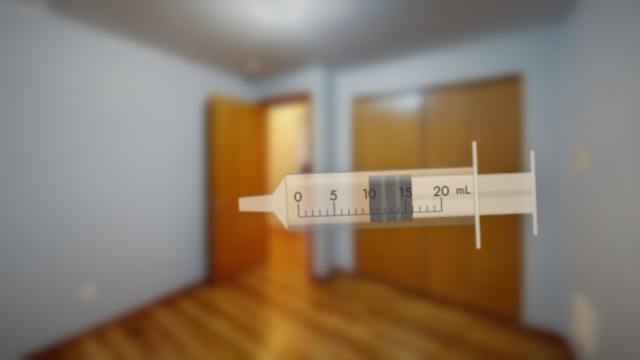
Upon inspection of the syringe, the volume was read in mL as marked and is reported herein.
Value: 10 mL
